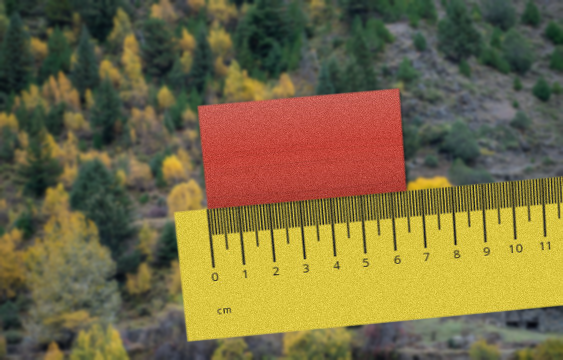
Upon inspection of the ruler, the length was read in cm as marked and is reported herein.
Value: 6.5 cm
